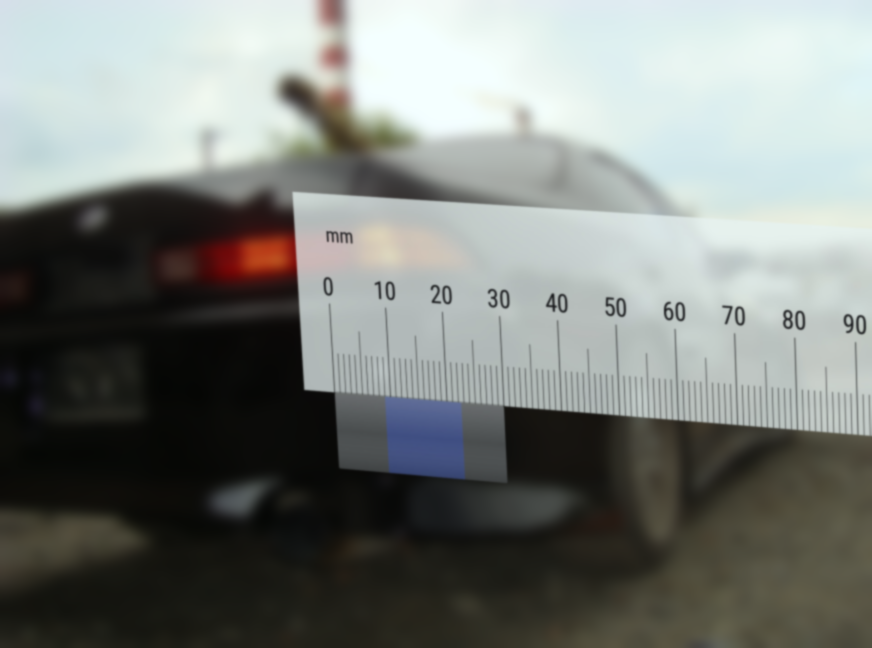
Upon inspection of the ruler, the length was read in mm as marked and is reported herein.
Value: 30 mm
